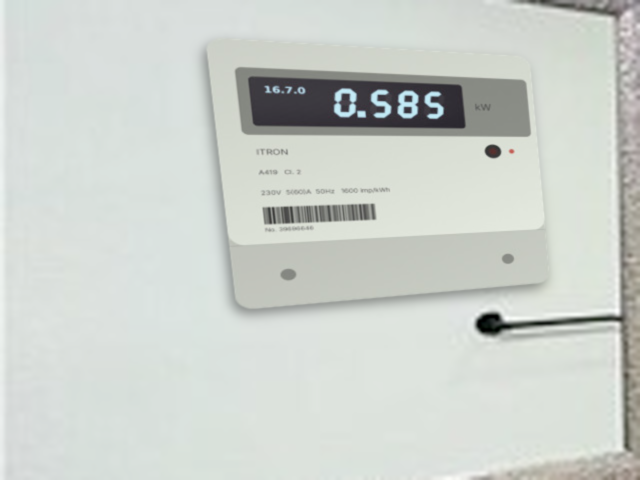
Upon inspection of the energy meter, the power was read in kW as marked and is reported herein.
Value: 0.585 kW
